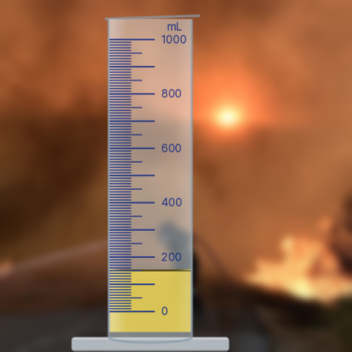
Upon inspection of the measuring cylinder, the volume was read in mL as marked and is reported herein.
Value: 150 mL
